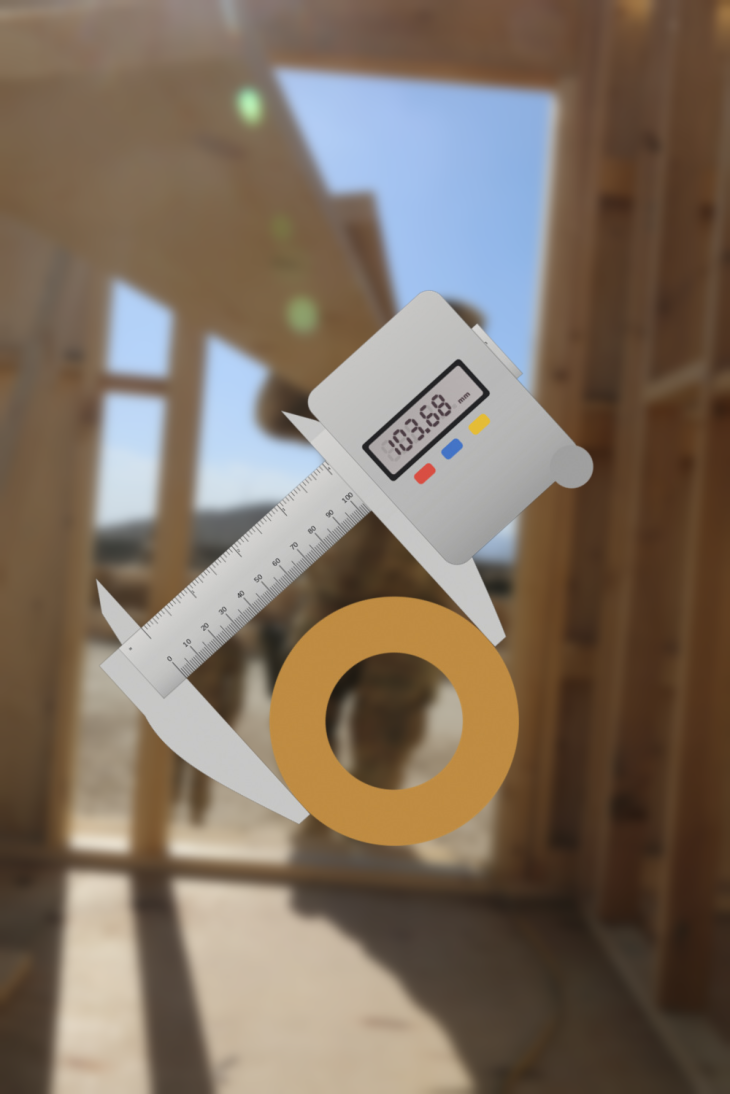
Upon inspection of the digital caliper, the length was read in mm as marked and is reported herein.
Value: 103.68 mm
